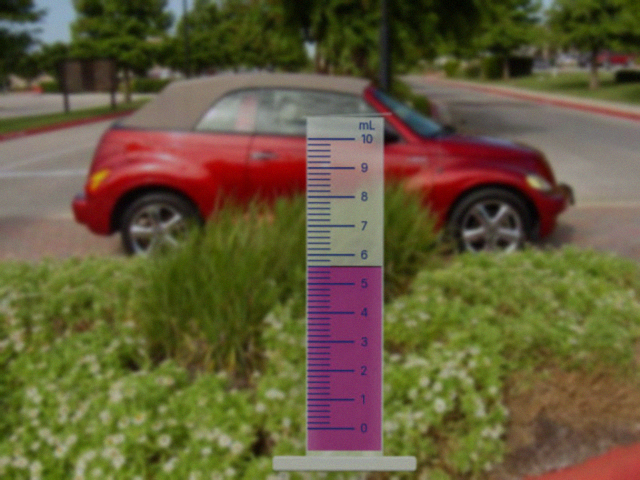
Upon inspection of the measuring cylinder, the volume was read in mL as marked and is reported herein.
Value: 5.6 mL
